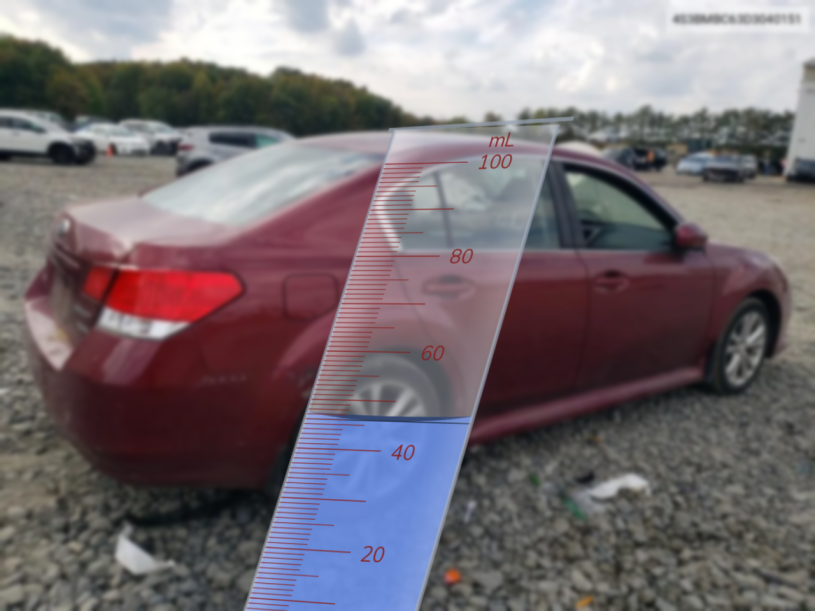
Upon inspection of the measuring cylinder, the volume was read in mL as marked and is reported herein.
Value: 46 mL
